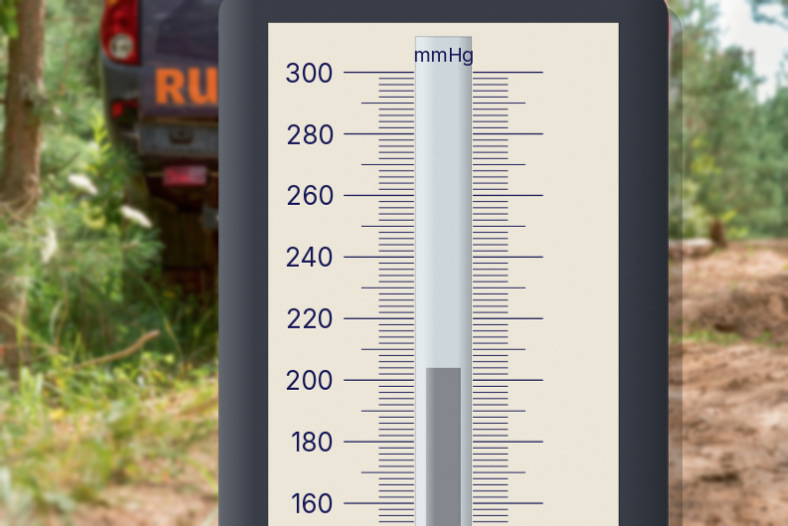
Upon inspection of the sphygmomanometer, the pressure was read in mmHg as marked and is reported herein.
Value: 204 mmHg
